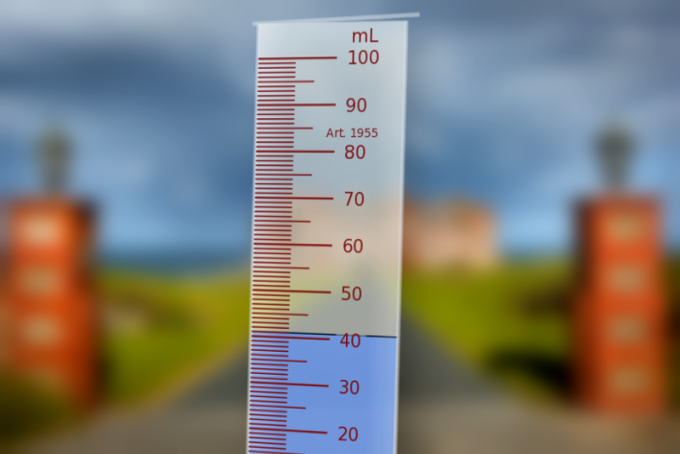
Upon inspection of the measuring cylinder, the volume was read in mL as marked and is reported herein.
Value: 41 mL
